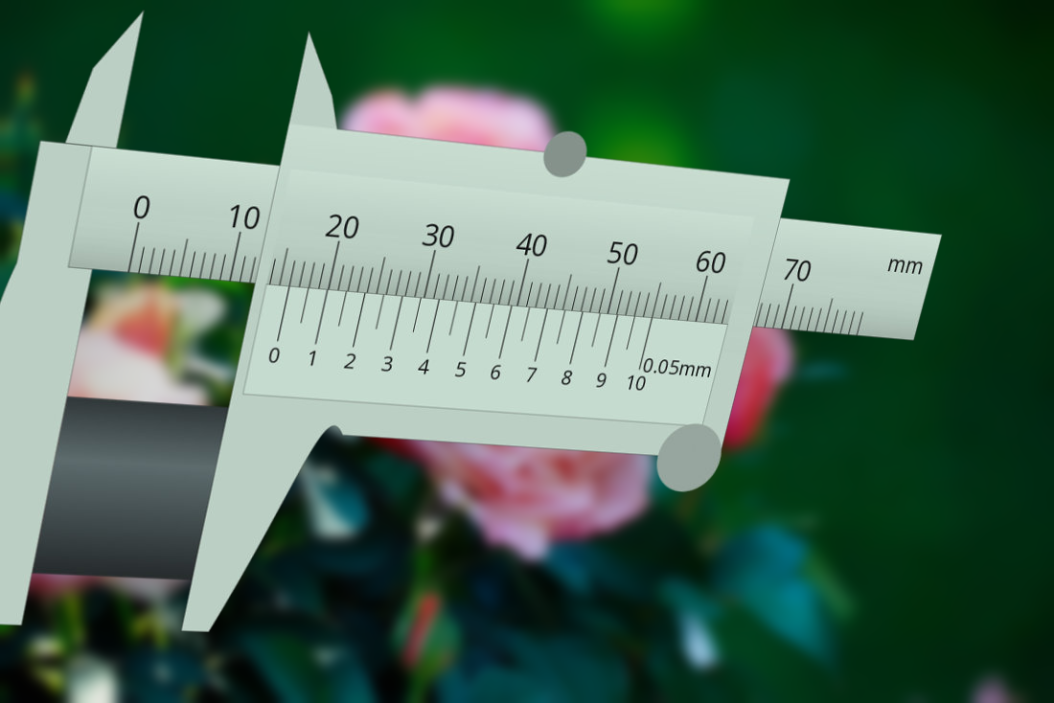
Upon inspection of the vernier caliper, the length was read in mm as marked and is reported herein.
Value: 16.0 mm
